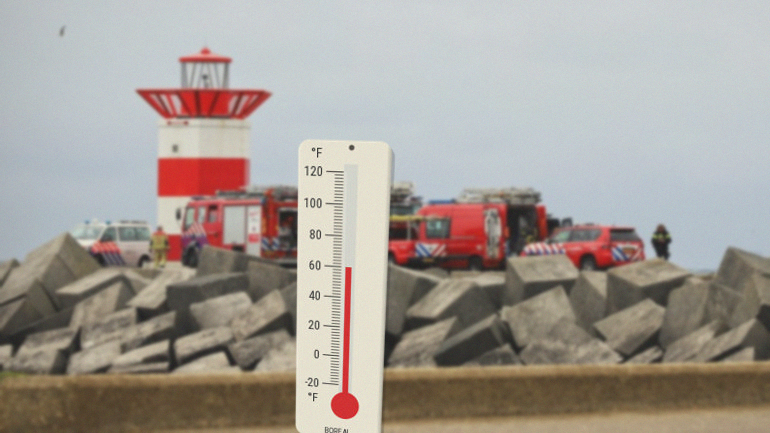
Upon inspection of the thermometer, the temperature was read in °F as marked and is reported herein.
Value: 60 °F
